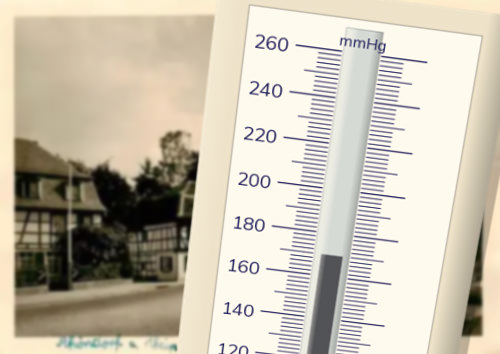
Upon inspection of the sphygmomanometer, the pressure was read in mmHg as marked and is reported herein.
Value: 170 mmHg
